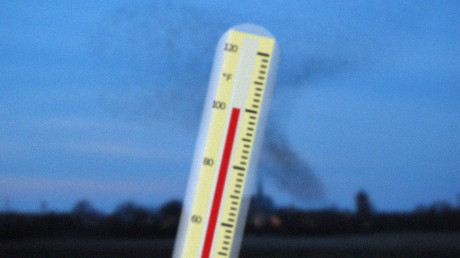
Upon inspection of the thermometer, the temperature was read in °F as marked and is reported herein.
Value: 100 °F
